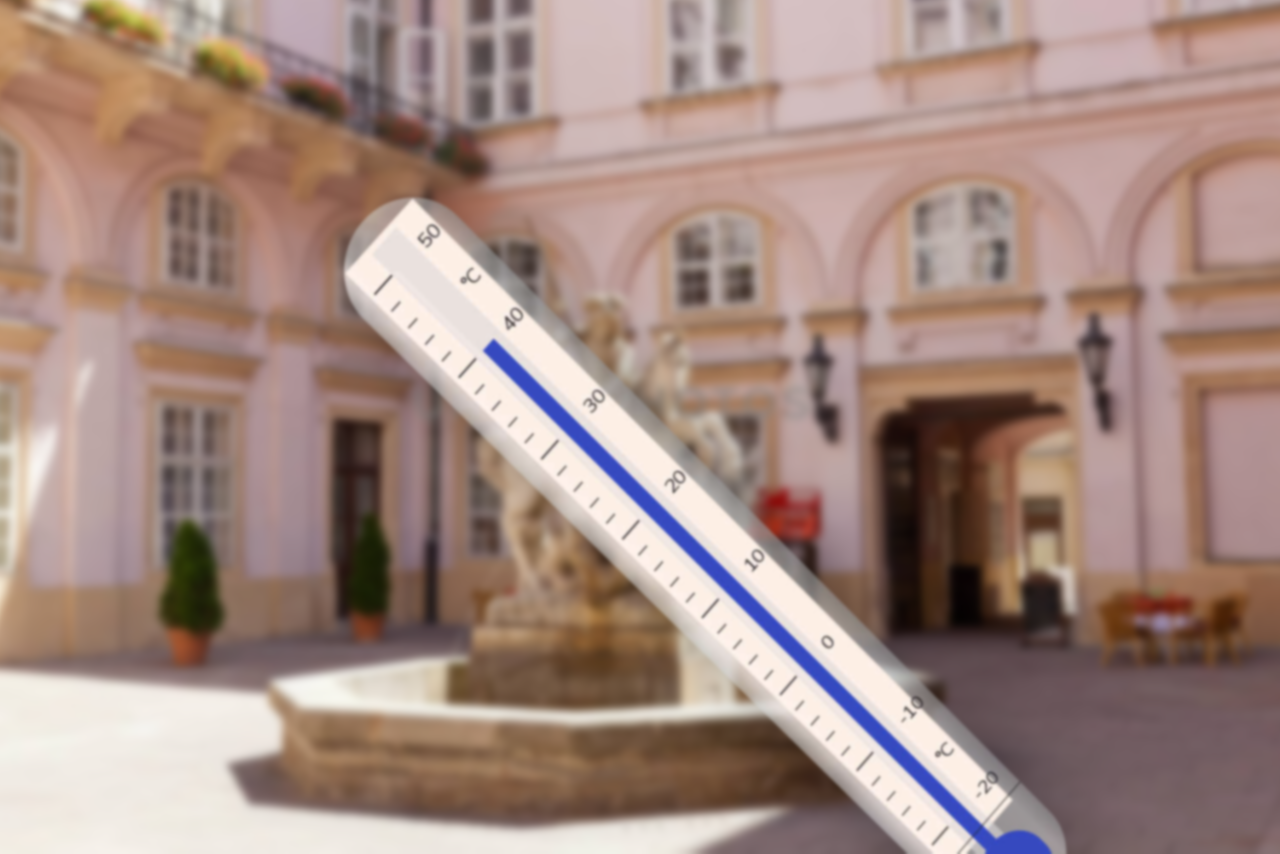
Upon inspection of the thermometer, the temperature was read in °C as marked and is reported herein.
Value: 40 °C
